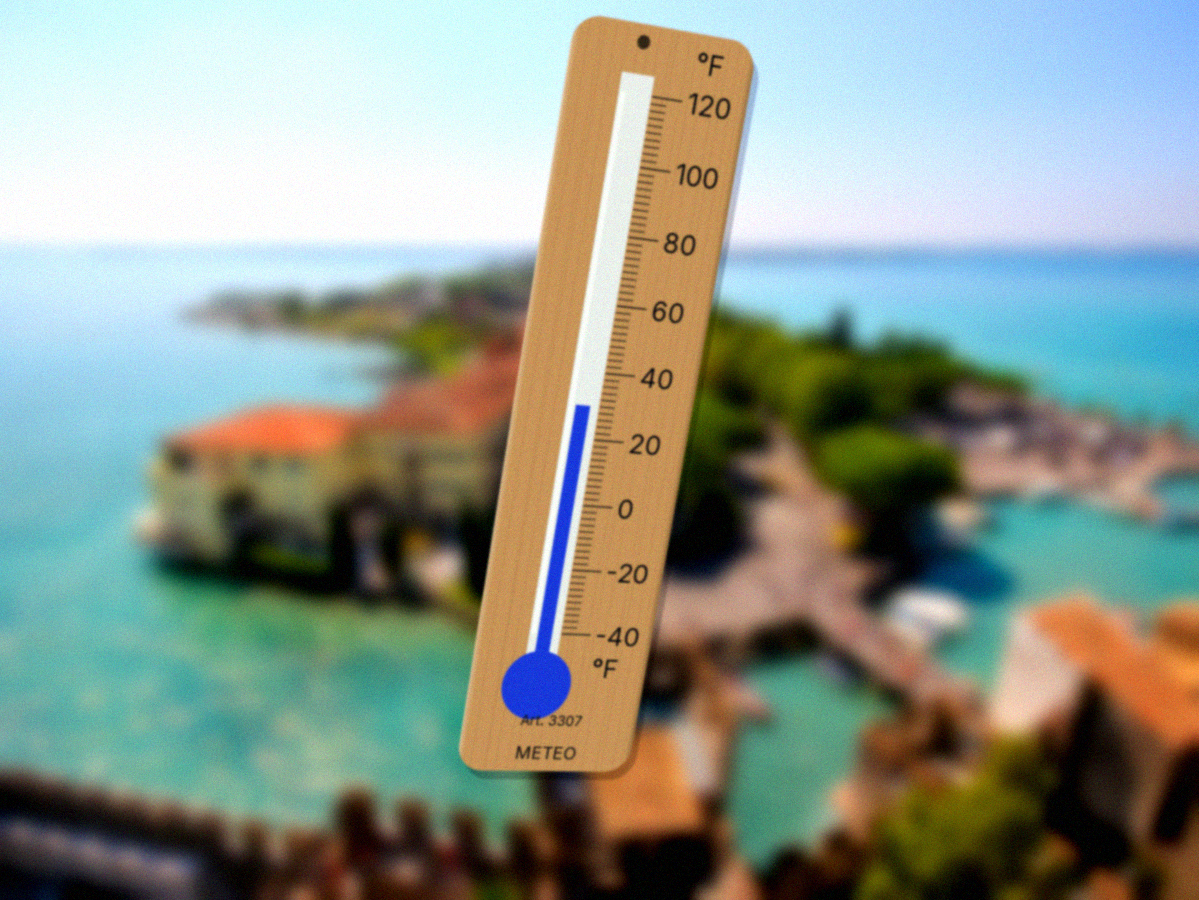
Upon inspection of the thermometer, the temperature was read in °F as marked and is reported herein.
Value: 30 °F
